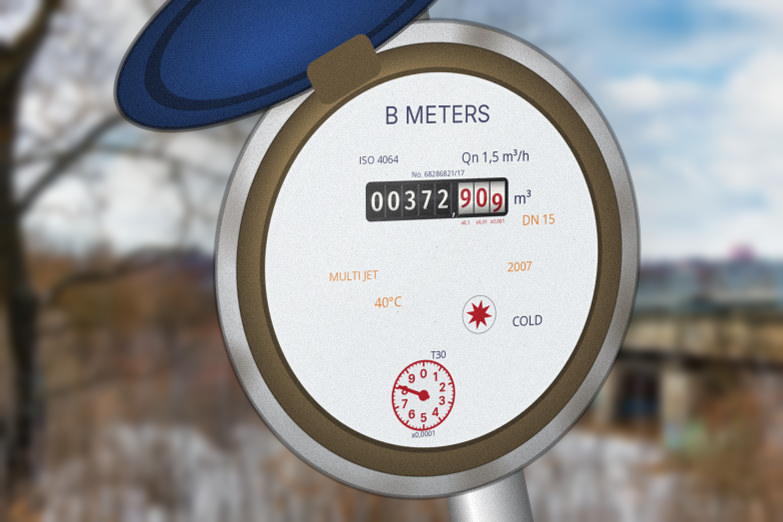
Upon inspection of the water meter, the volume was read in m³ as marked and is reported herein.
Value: 372.9088 m³
